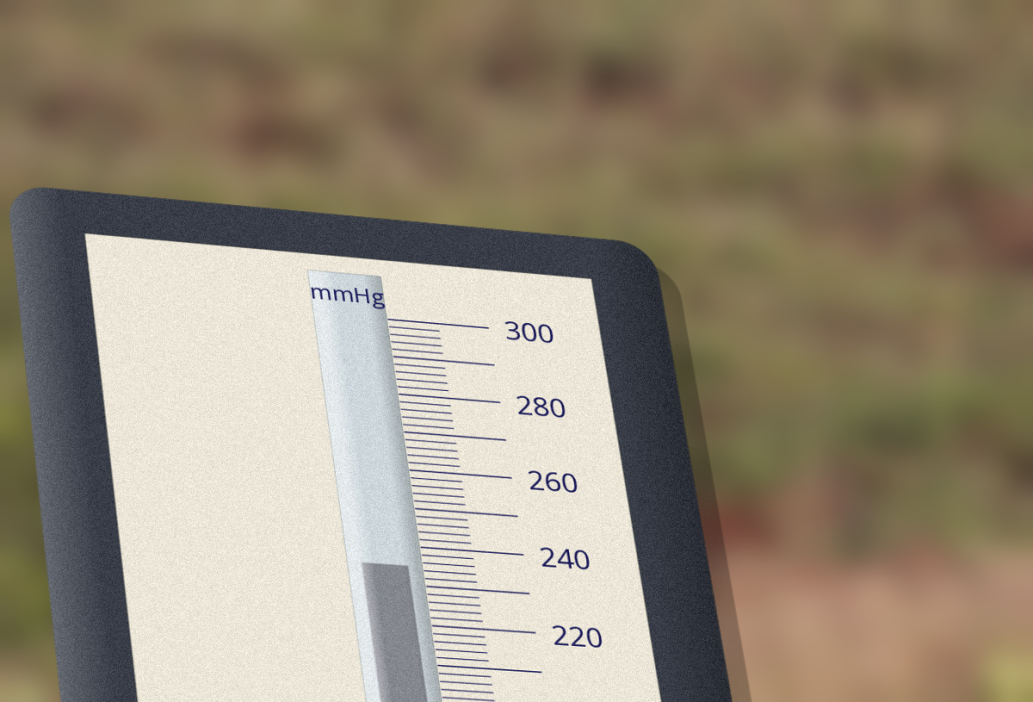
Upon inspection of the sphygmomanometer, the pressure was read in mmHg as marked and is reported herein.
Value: 235 mmHg
